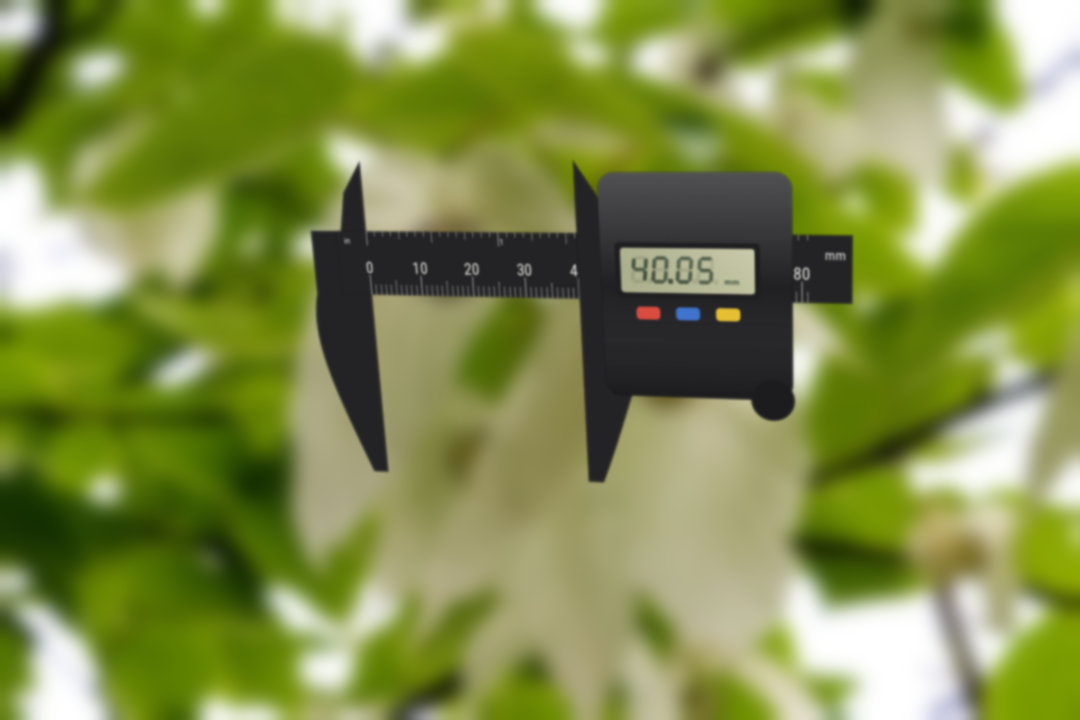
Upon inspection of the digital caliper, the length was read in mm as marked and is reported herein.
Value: 40.05 mm
